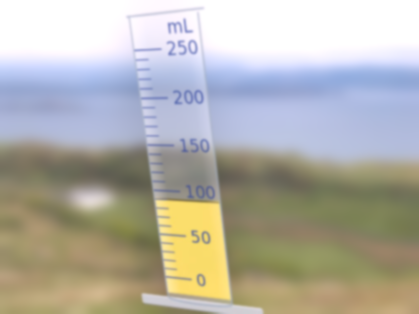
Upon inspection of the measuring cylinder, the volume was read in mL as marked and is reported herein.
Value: 90 mL
